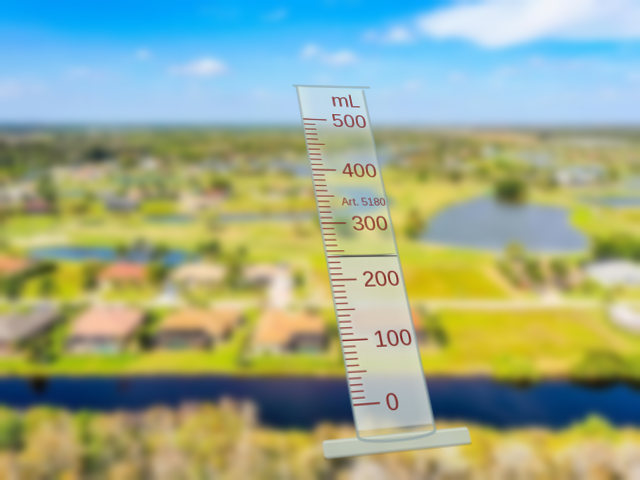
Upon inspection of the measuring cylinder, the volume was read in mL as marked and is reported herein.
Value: 240 mL
